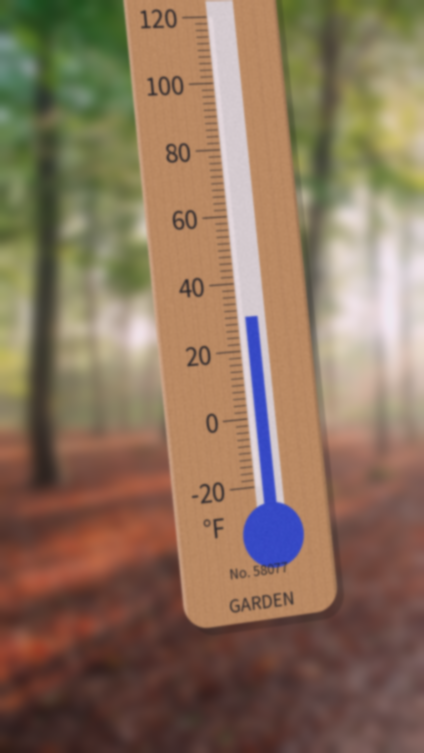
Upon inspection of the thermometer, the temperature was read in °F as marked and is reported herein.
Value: 30 °F
